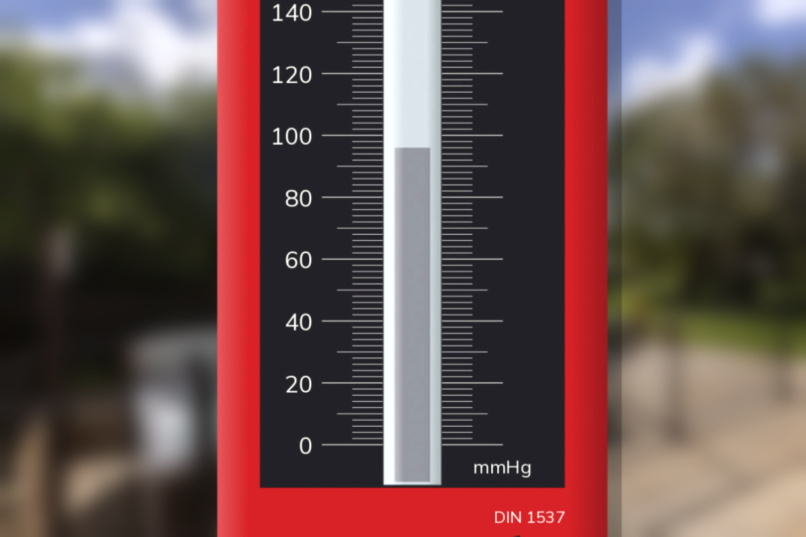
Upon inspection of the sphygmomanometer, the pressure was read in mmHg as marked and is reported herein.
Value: 96 mmHg
